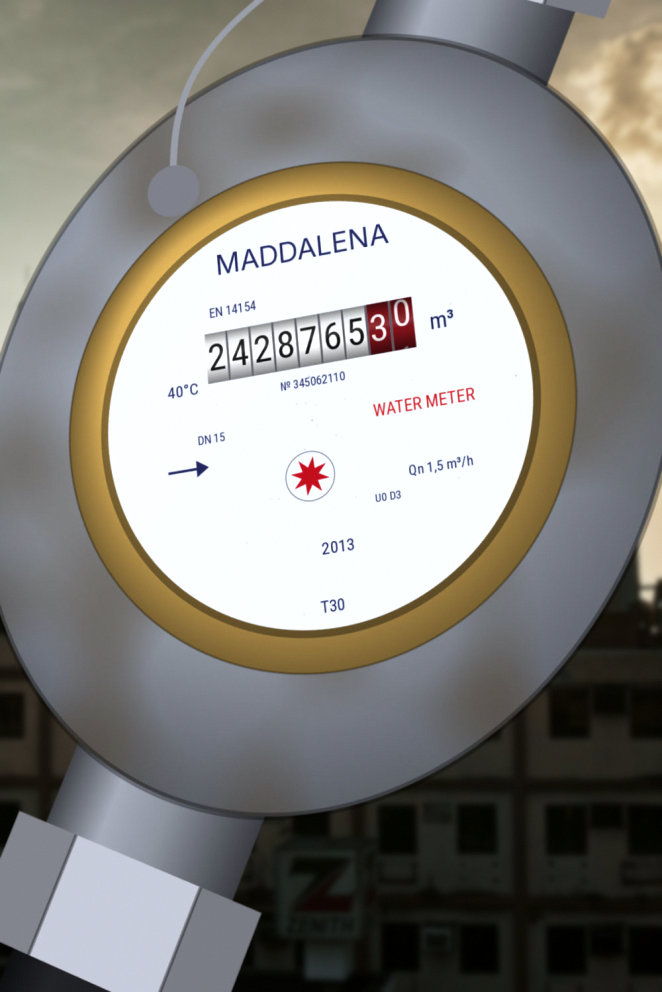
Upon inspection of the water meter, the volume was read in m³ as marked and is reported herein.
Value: 2428765.30 m³
